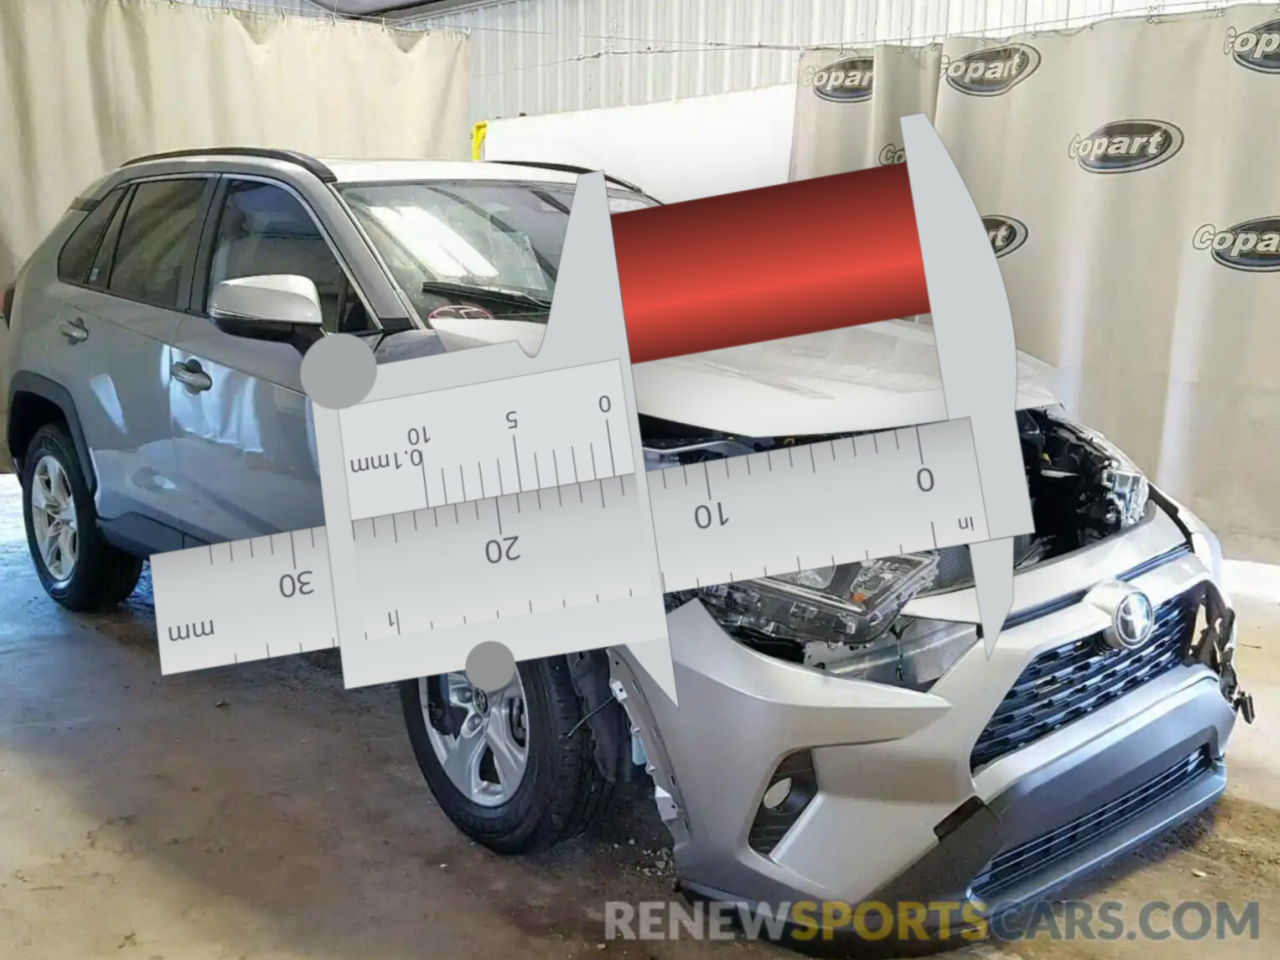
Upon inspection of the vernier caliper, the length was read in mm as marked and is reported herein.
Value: 14.3 mm
